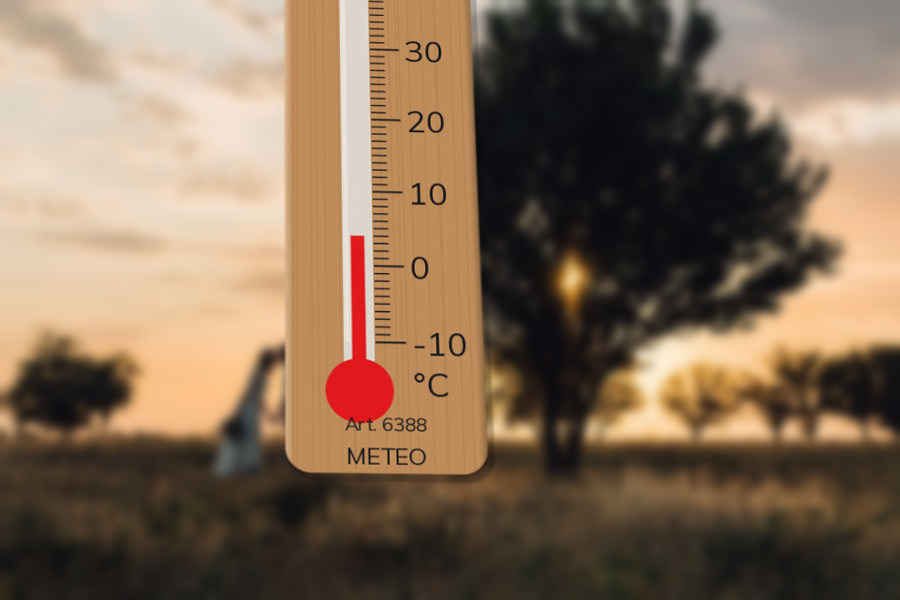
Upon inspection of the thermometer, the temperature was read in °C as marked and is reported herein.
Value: 4 °C
